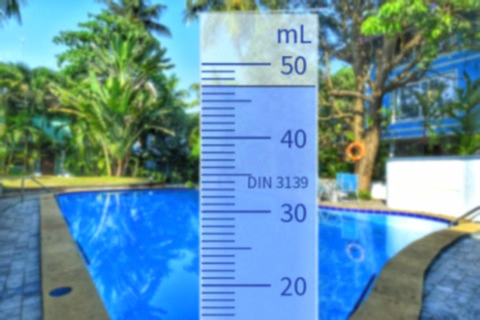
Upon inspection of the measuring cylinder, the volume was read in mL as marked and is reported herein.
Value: 47 mL
